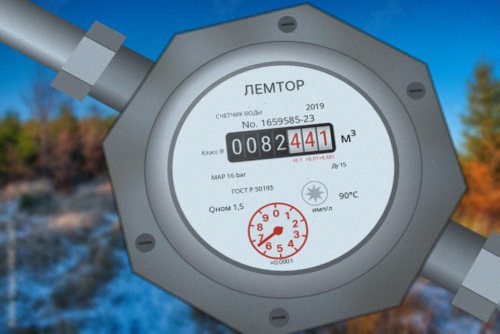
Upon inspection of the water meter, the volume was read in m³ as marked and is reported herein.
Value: 82.4416 m³
